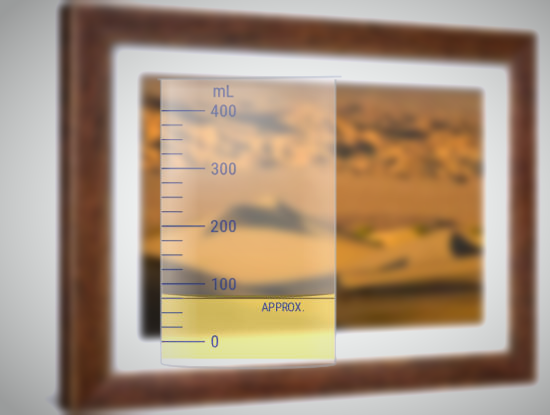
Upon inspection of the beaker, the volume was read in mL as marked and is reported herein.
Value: 75 mL
